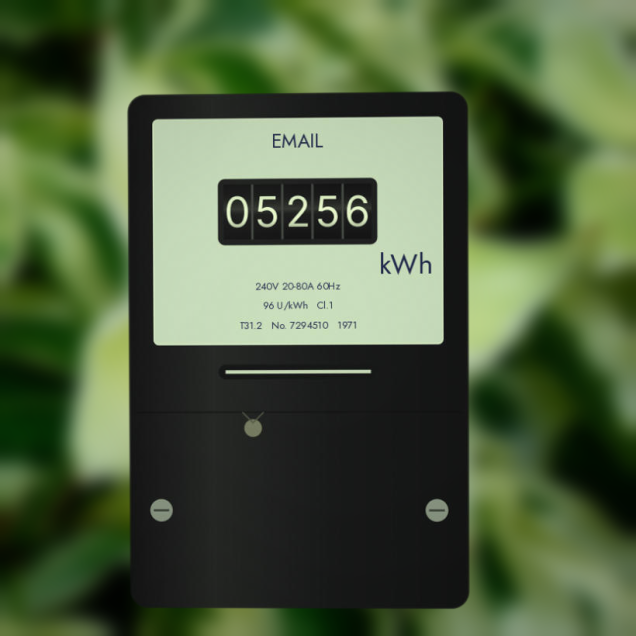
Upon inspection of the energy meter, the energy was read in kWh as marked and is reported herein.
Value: 5256 kWh
